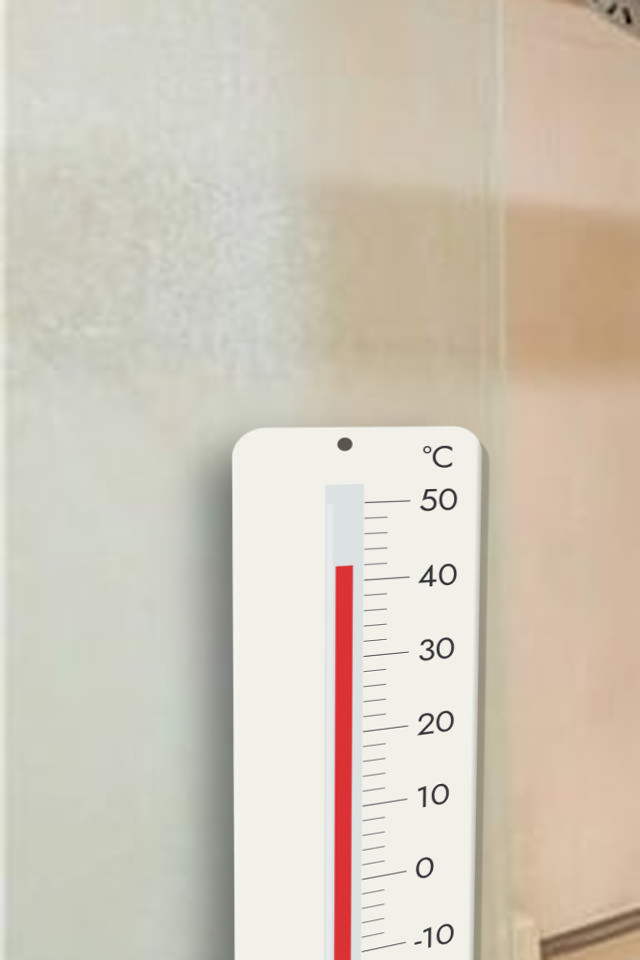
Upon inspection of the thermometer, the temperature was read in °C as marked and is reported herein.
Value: 42 °C
